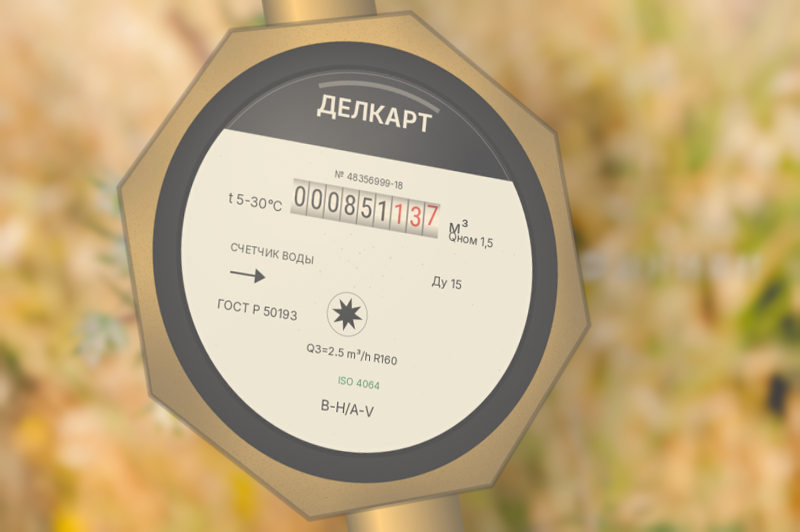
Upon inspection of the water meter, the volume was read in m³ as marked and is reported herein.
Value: 851.137 m³
